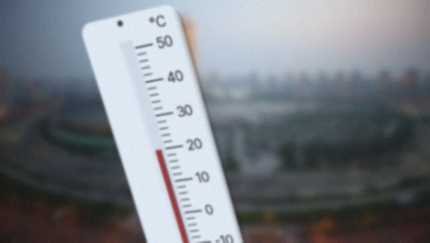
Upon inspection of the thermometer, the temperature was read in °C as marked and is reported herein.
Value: 20 °C
